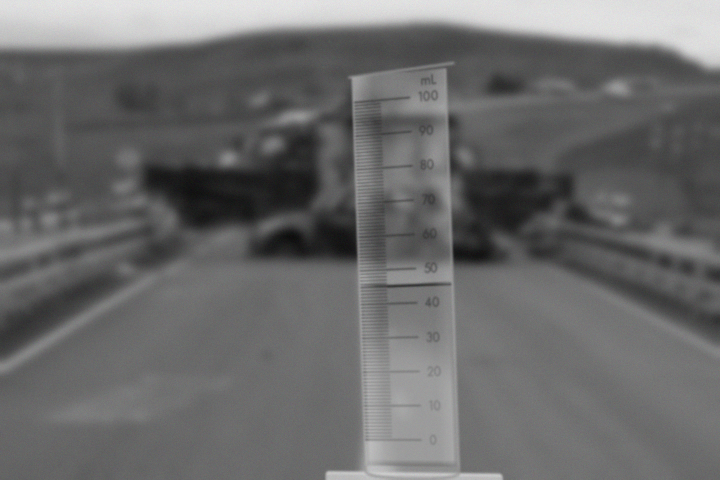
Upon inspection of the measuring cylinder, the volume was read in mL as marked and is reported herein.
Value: 45 mL
